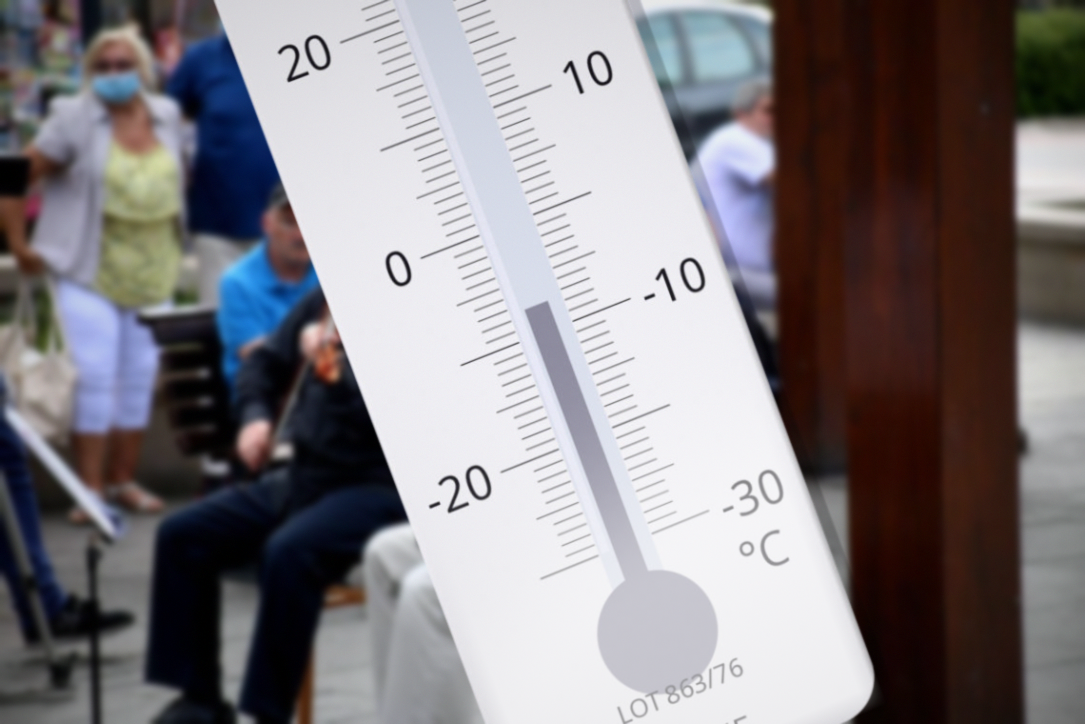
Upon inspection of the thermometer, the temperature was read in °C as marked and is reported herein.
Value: -7.5 °C
